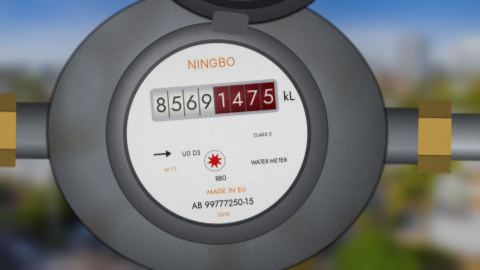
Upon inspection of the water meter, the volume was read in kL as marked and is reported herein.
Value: 8569.1475 kL
